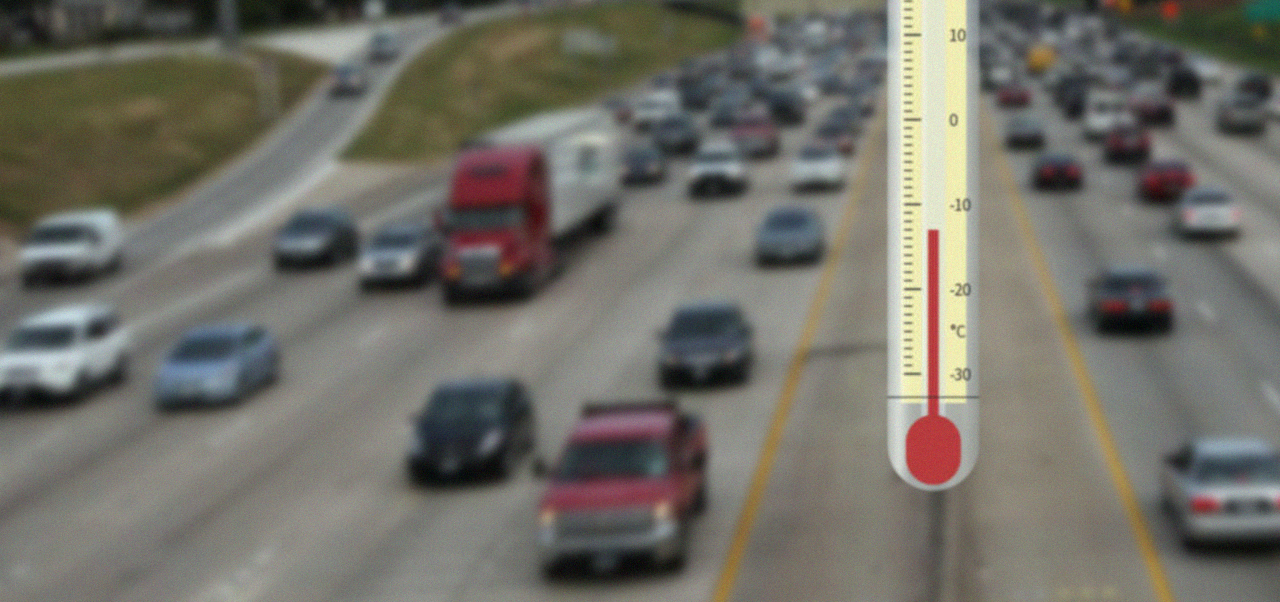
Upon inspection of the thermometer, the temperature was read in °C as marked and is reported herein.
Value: -13 °C
